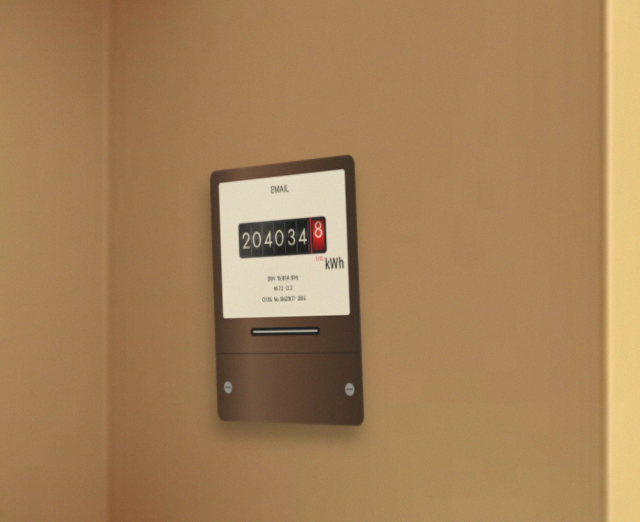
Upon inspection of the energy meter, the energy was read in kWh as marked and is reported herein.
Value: 204034.8 kWh
